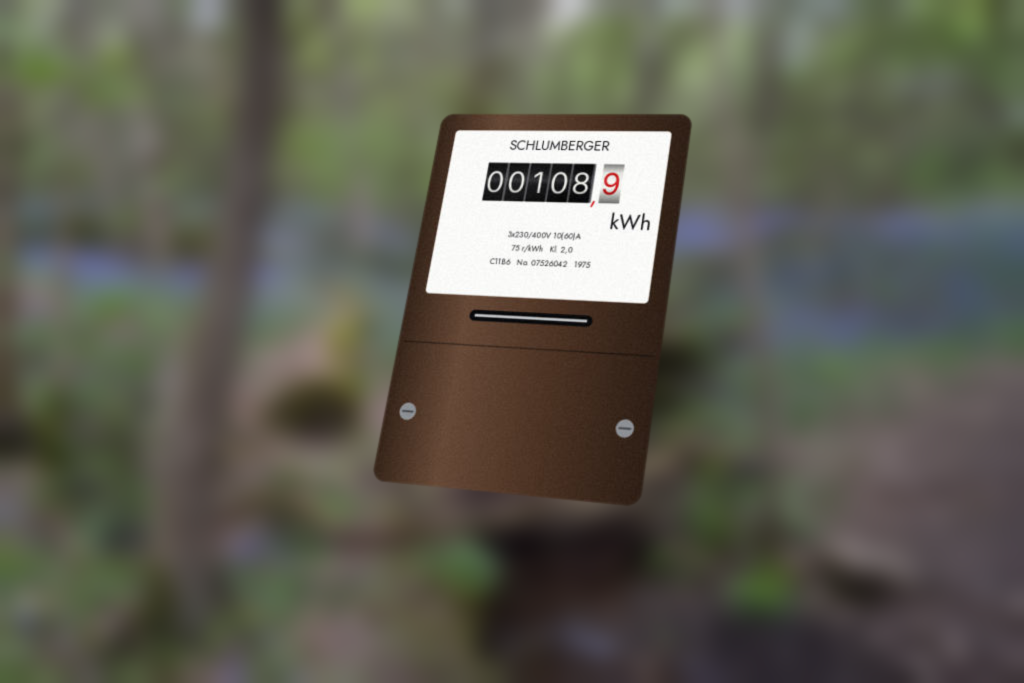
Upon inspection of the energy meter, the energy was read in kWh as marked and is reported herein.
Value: 108.9 kWh
